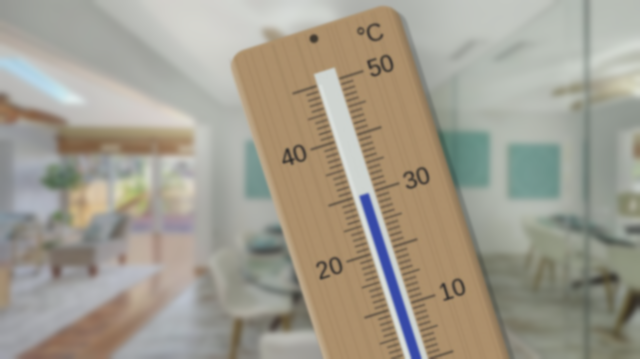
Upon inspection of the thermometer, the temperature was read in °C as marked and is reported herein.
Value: 30 °C
